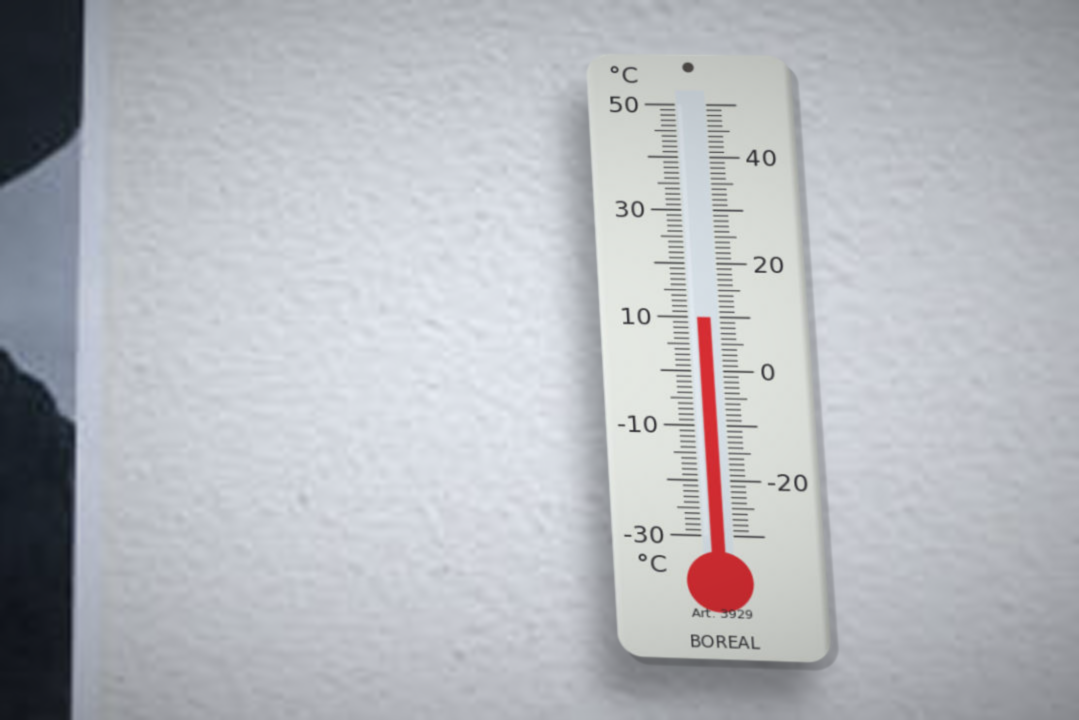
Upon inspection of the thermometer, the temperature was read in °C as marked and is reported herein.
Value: 10 °C
